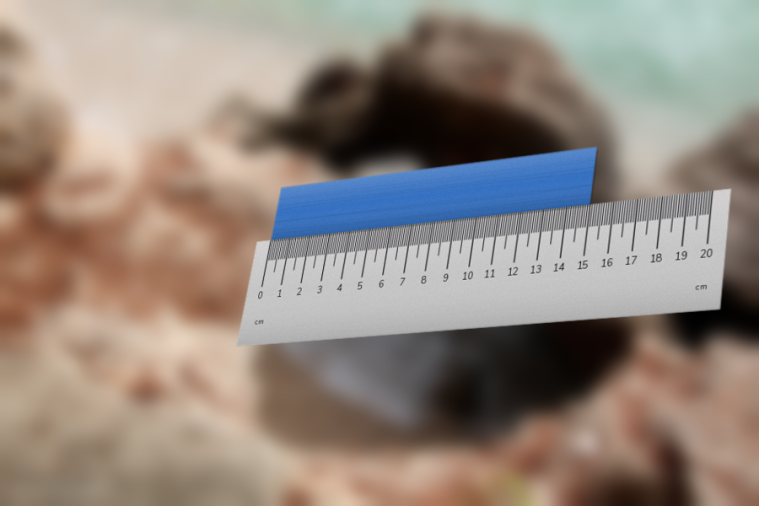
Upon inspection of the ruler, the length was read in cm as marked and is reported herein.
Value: 15 cm
